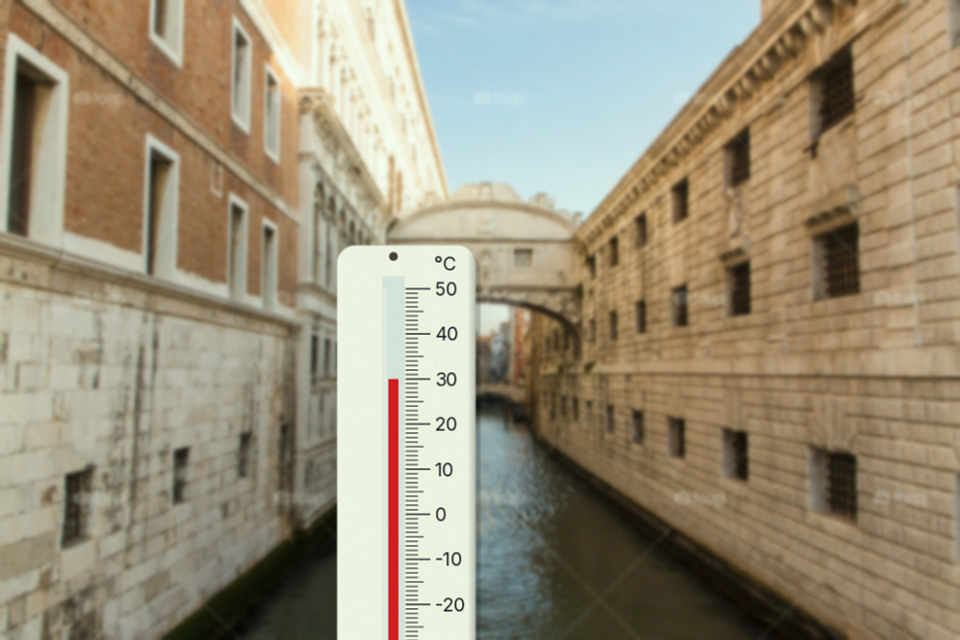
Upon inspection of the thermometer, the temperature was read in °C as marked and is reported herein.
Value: 30 °C
